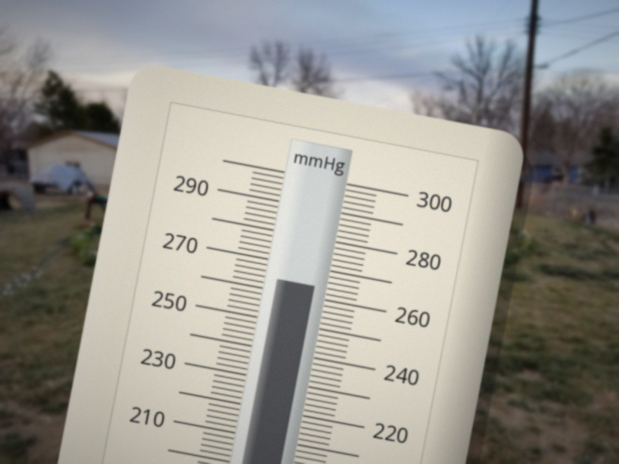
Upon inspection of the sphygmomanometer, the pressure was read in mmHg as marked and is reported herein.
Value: 264 mmHg
